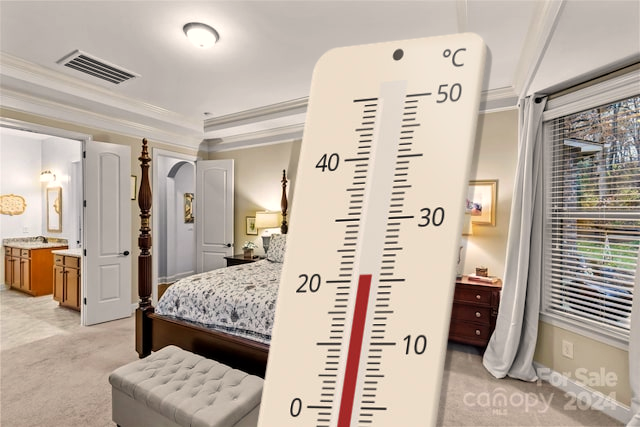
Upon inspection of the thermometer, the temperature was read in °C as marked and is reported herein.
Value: 21 °C
